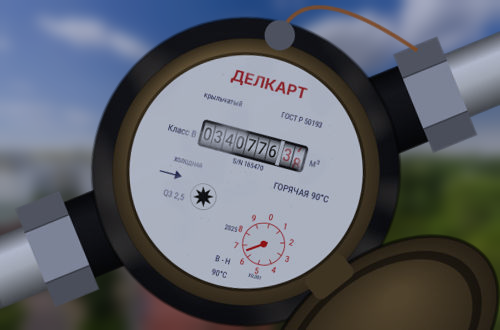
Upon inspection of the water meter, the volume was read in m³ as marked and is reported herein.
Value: 340776.376 m³
